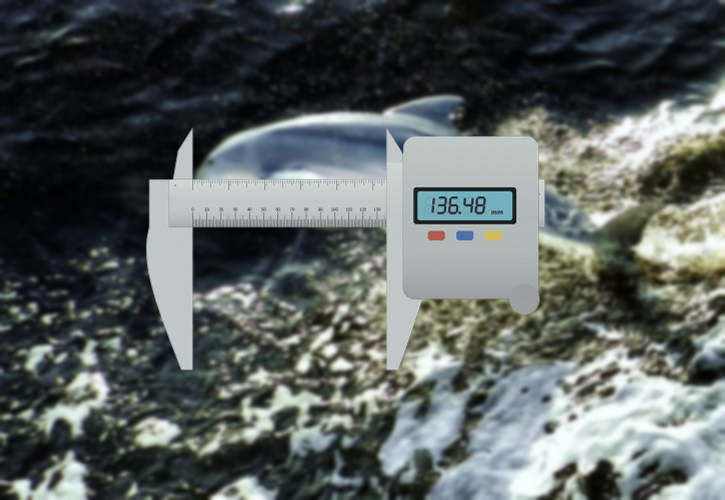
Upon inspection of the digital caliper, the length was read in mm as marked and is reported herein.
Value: 136.48 mm
